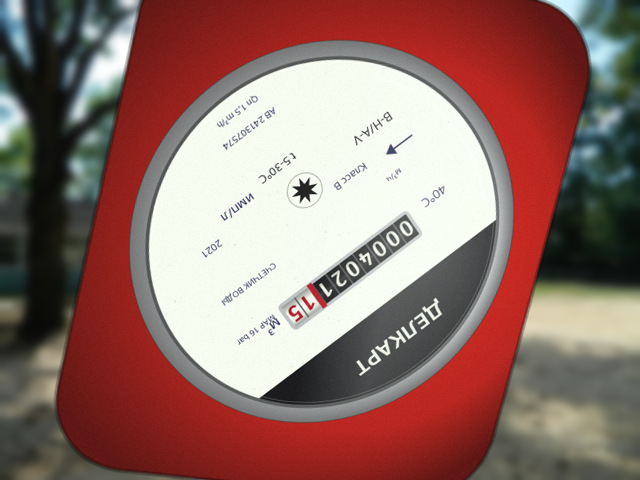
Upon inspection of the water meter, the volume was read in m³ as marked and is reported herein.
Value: 4021.15 m³
